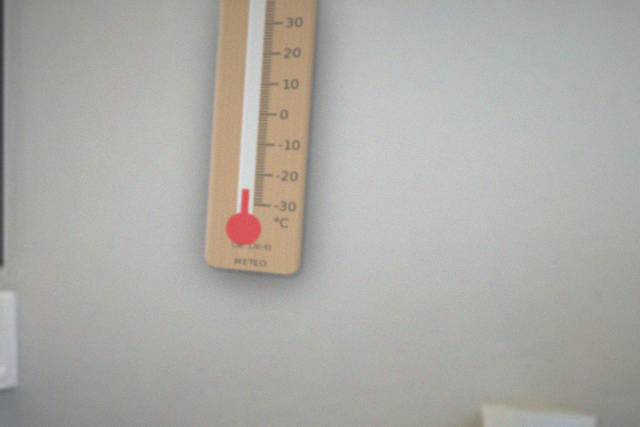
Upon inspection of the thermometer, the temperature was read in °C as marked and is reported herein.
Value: -25 °C
